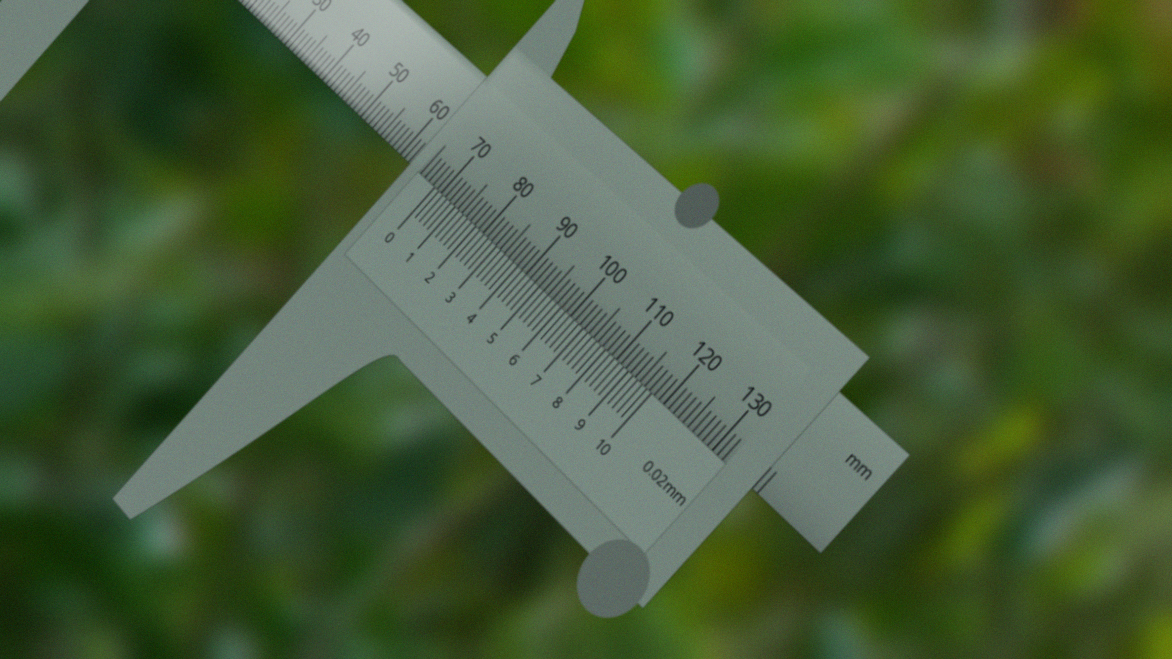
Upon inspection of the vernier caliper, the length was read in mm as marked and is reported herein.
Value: 68.5 mm
